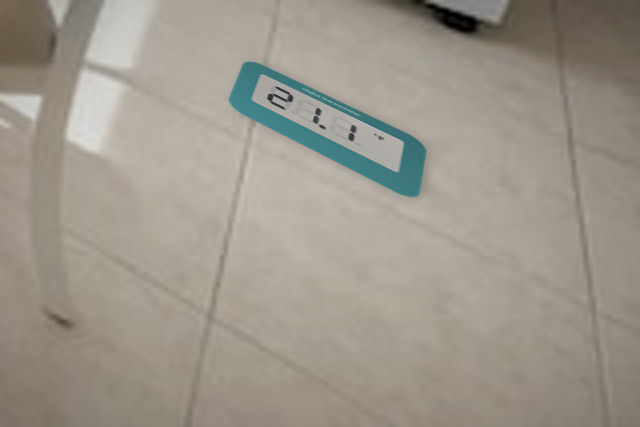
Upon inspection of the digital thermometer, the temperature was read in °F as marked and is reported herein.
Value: 21.1 °F
